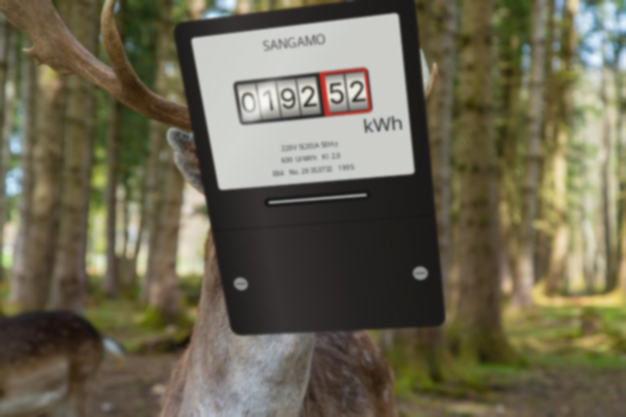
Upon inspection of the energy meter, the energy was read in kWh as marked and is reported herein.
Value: 192.52 kWh
